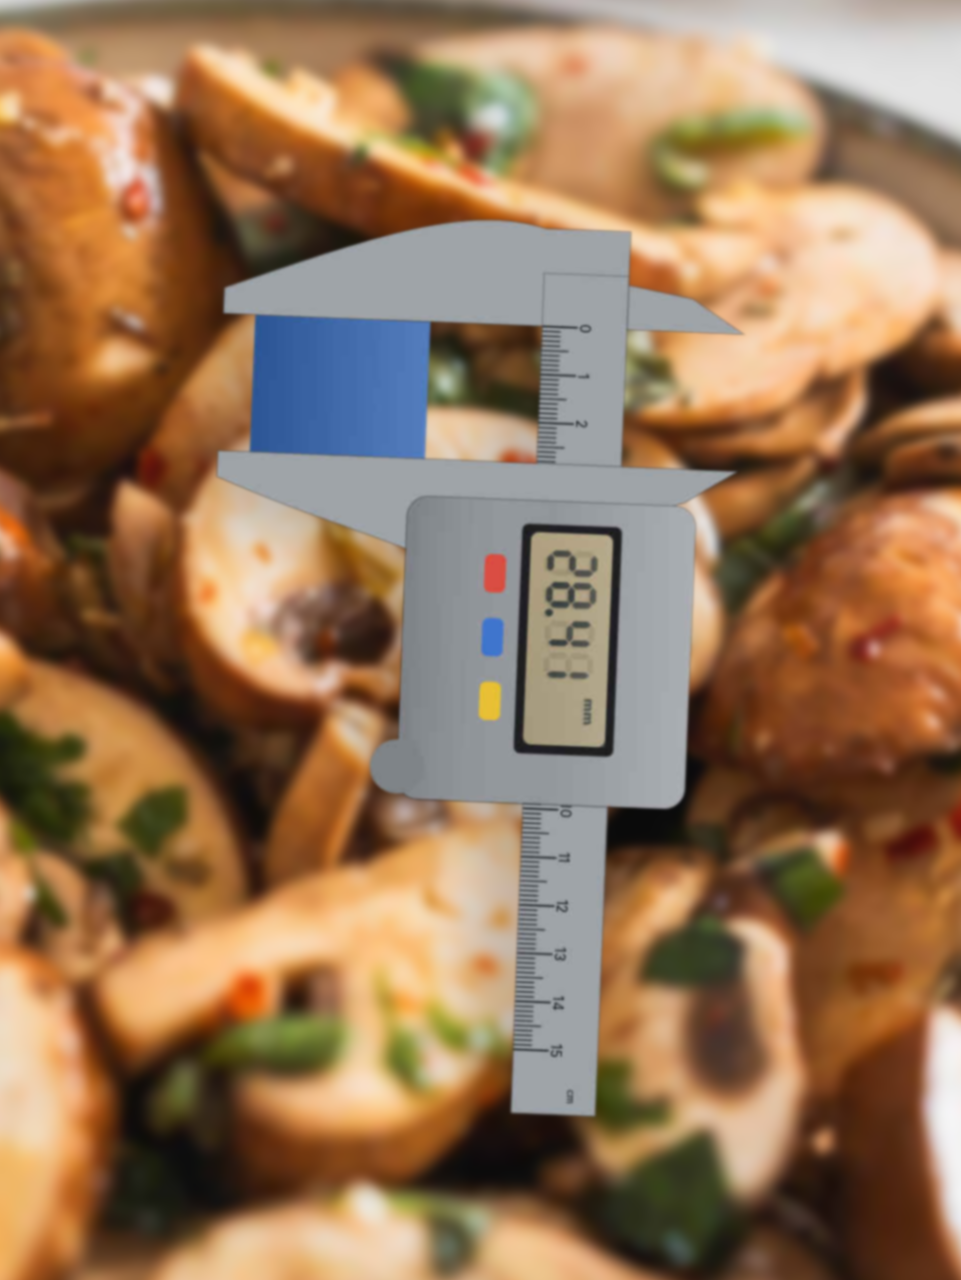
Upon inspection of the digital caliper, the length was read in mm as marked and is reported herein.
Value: 28.41 mm
